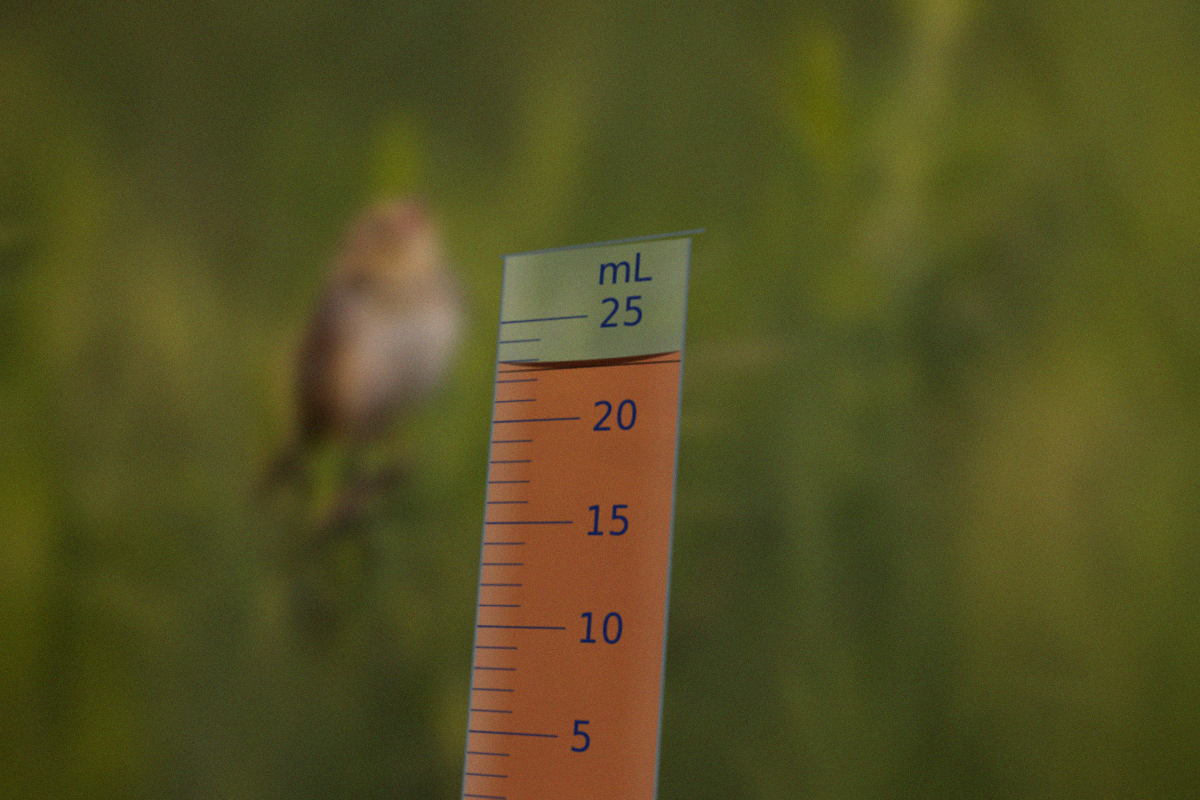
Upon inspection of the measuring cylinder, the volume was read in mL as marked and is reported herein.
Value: 22.5 mL
